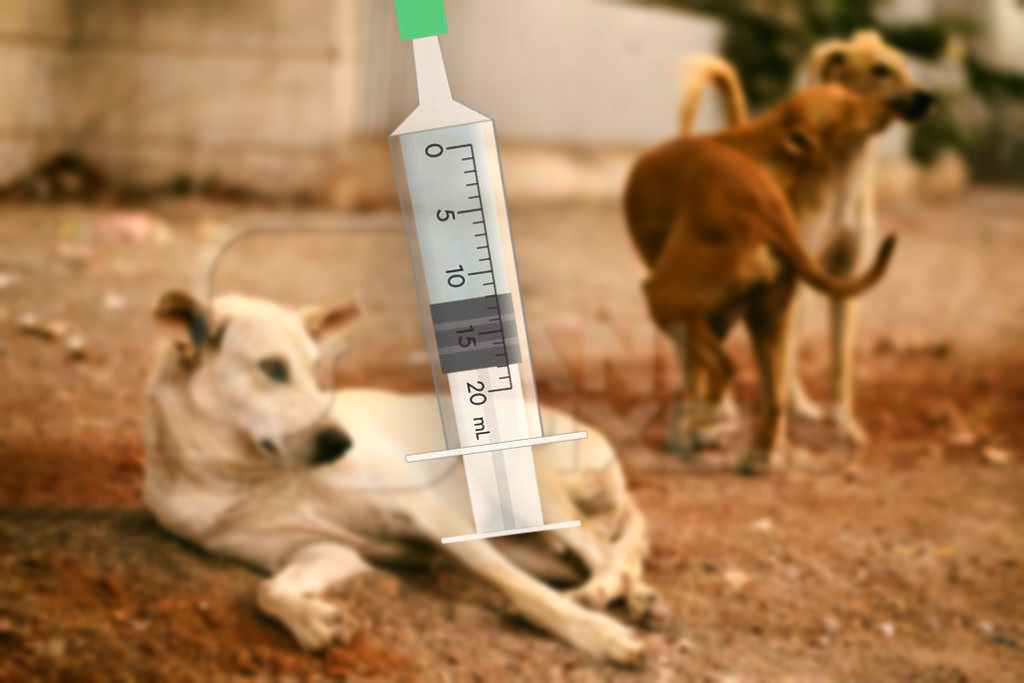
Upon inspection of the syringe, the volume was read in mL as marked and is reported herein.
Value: 12 mL
